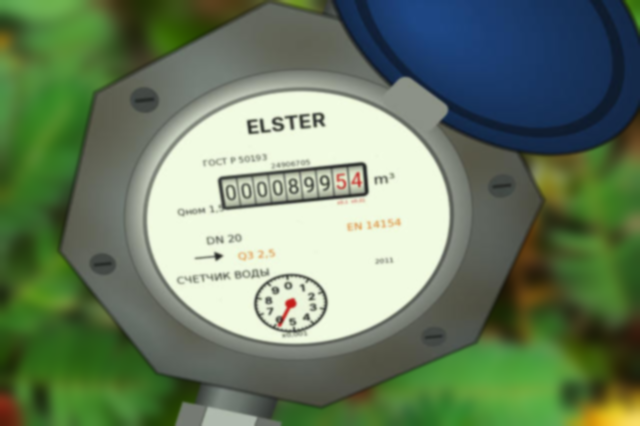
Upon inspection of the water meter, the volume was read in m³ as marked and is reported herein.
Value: 899.545 m³
